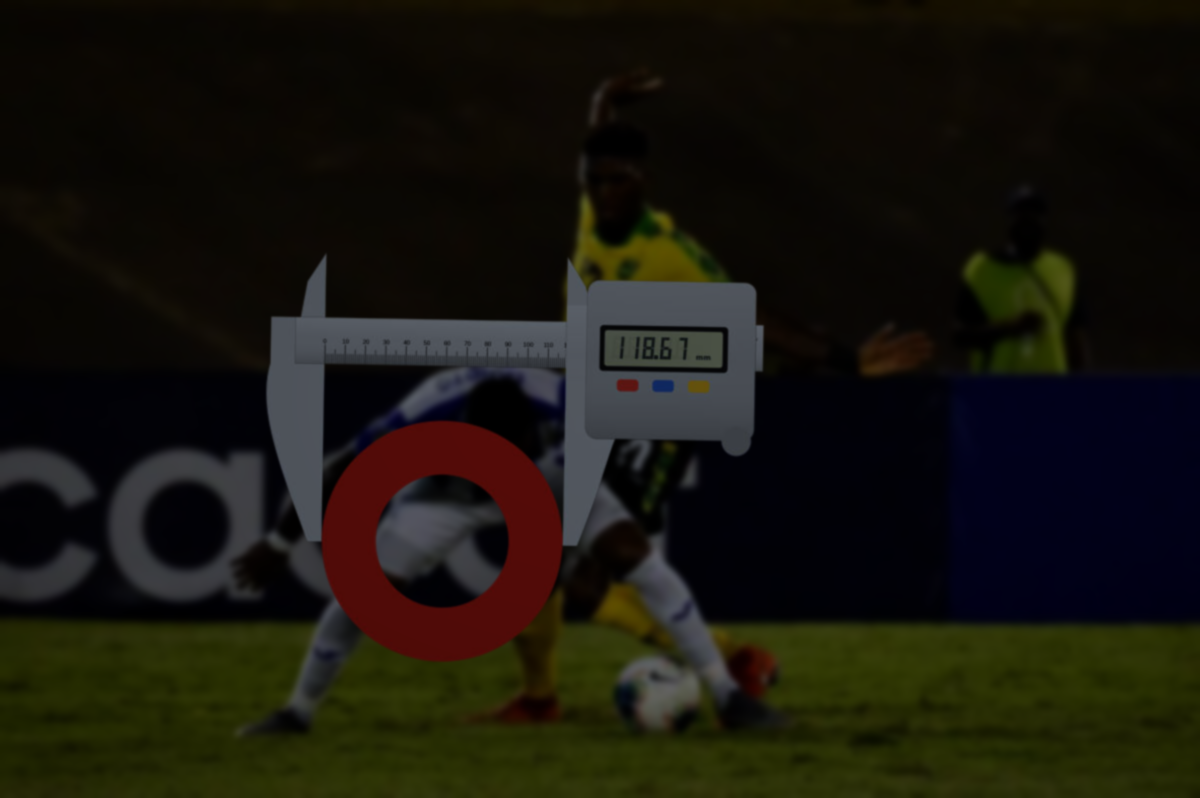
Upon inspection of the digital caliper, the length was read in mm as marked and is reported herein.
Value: 118.67 mm
